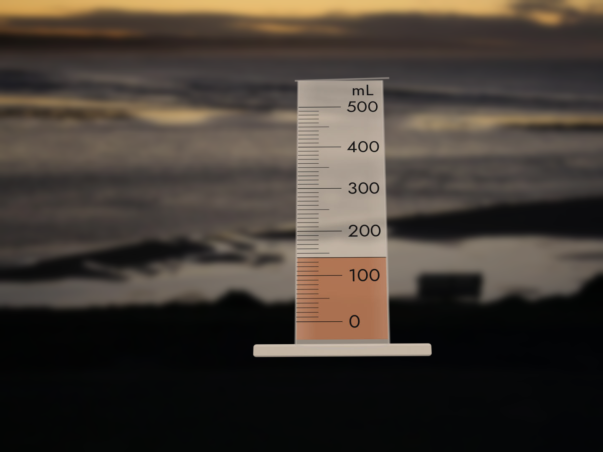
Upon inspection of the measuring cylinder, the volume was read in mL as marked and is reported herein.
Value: 140 mL
